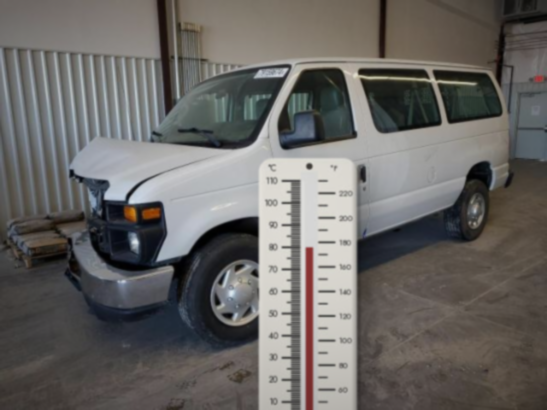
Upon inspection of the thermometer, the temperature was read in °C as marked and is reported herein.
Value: 80 °C
